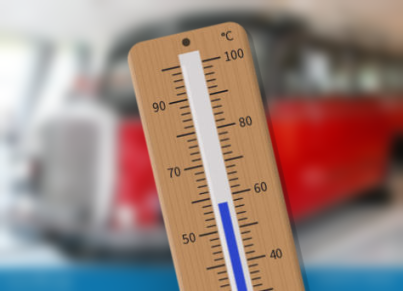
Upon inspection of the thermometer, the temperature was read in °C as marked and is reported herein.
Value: 58 °C
